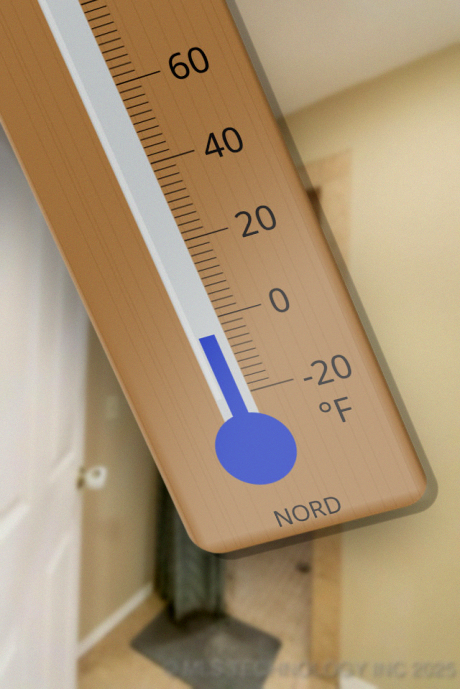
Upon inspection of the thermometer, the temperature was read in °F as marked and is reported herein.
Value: -4 °F
